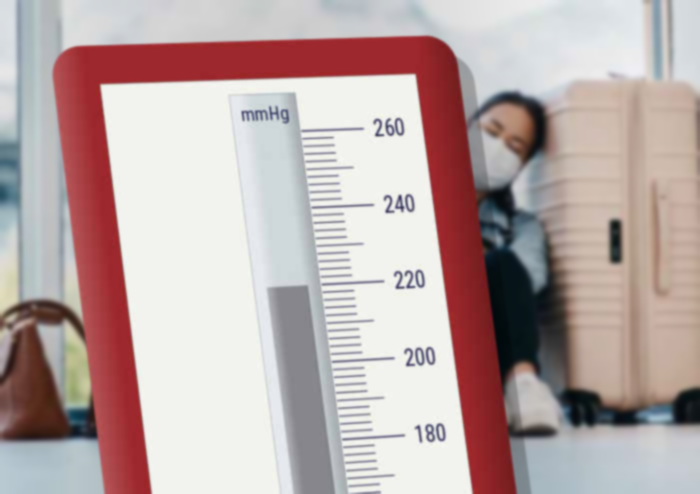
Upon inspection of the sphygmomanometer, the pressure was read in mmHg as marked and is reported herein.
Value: 220 mmHg
